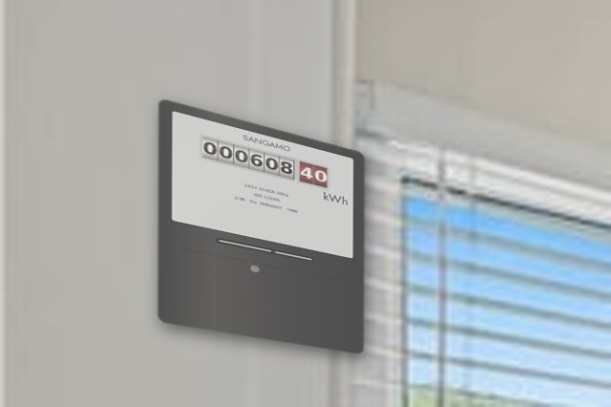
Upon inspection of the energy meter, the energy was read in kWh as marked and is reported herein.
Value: 608.40 kWh
